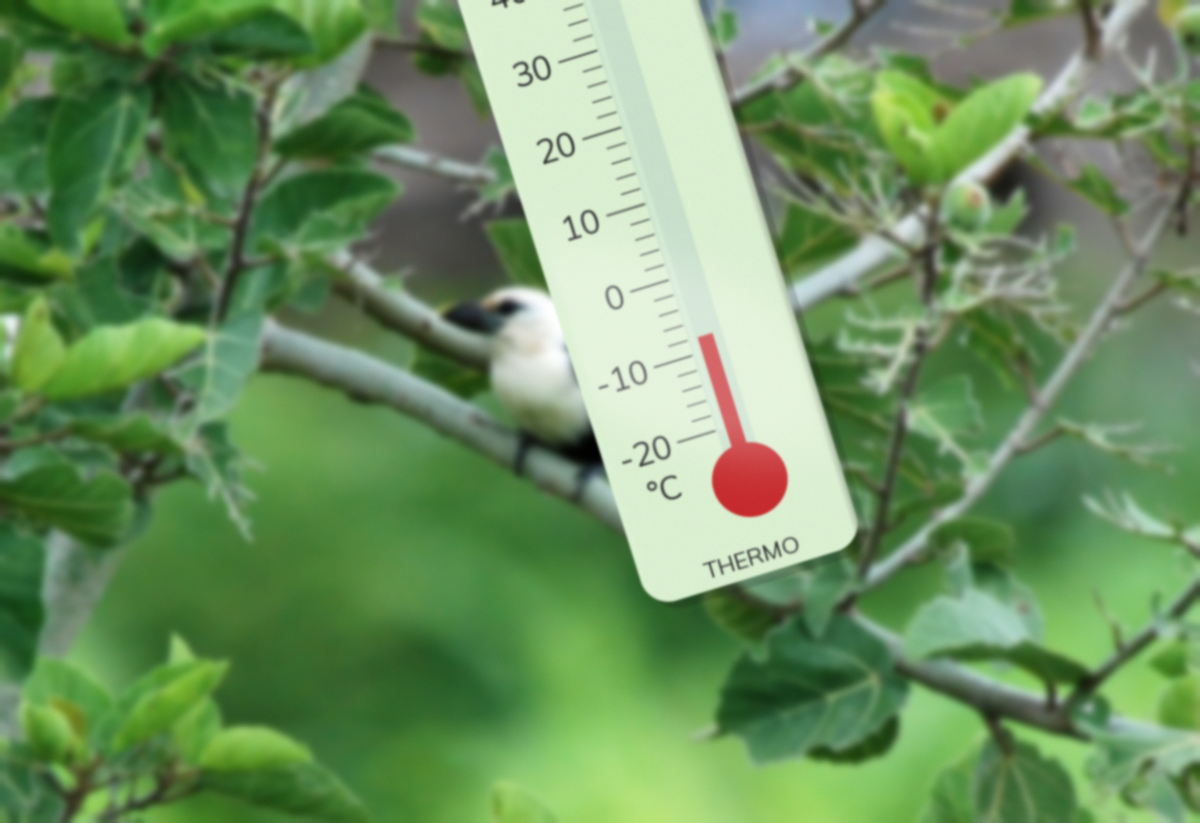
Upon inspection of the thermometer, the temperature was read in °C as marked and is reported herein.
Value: -8 °C
